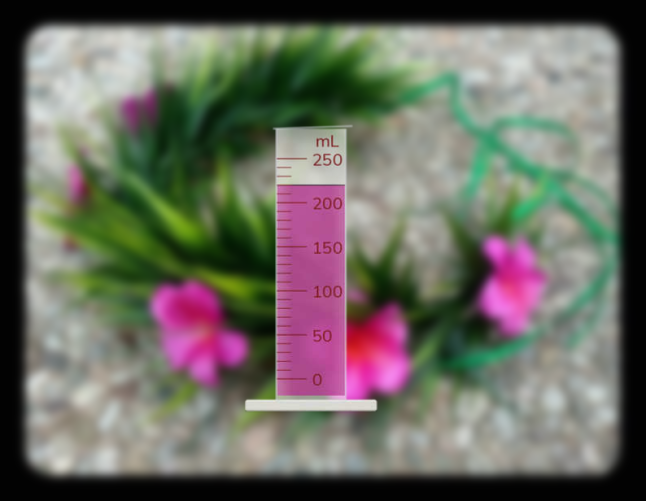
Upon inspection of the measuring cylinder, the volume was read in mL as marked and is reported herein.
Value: 220 mL
